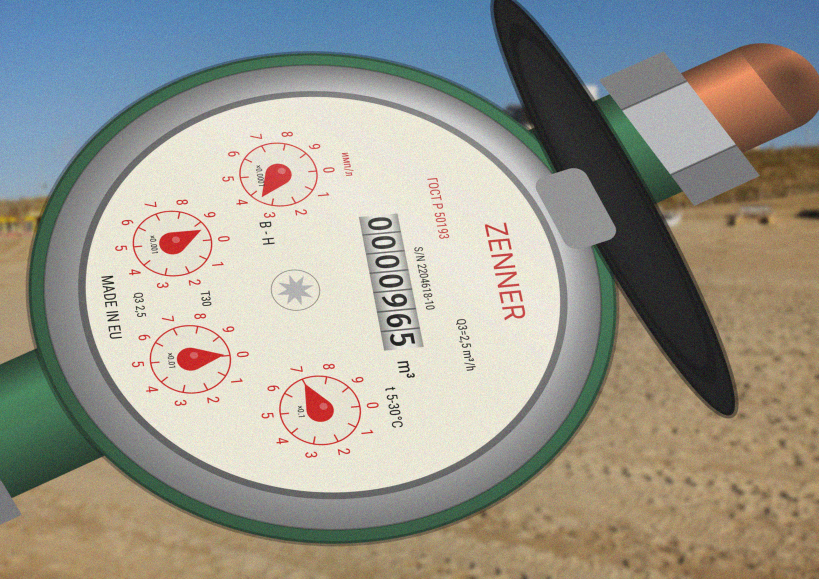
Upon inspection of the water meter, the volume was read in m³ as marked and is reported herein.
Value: 965.6993 m³
